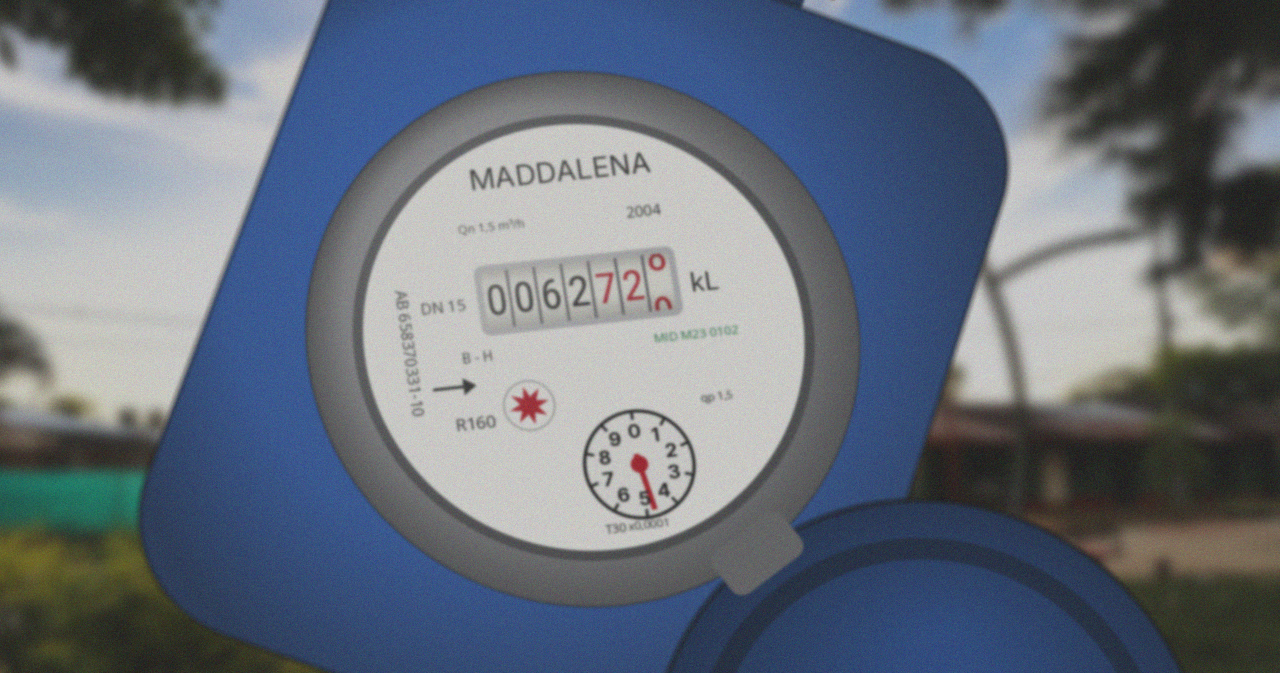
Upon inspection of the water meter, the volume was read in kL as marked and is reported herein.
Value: 62.7284 kL
